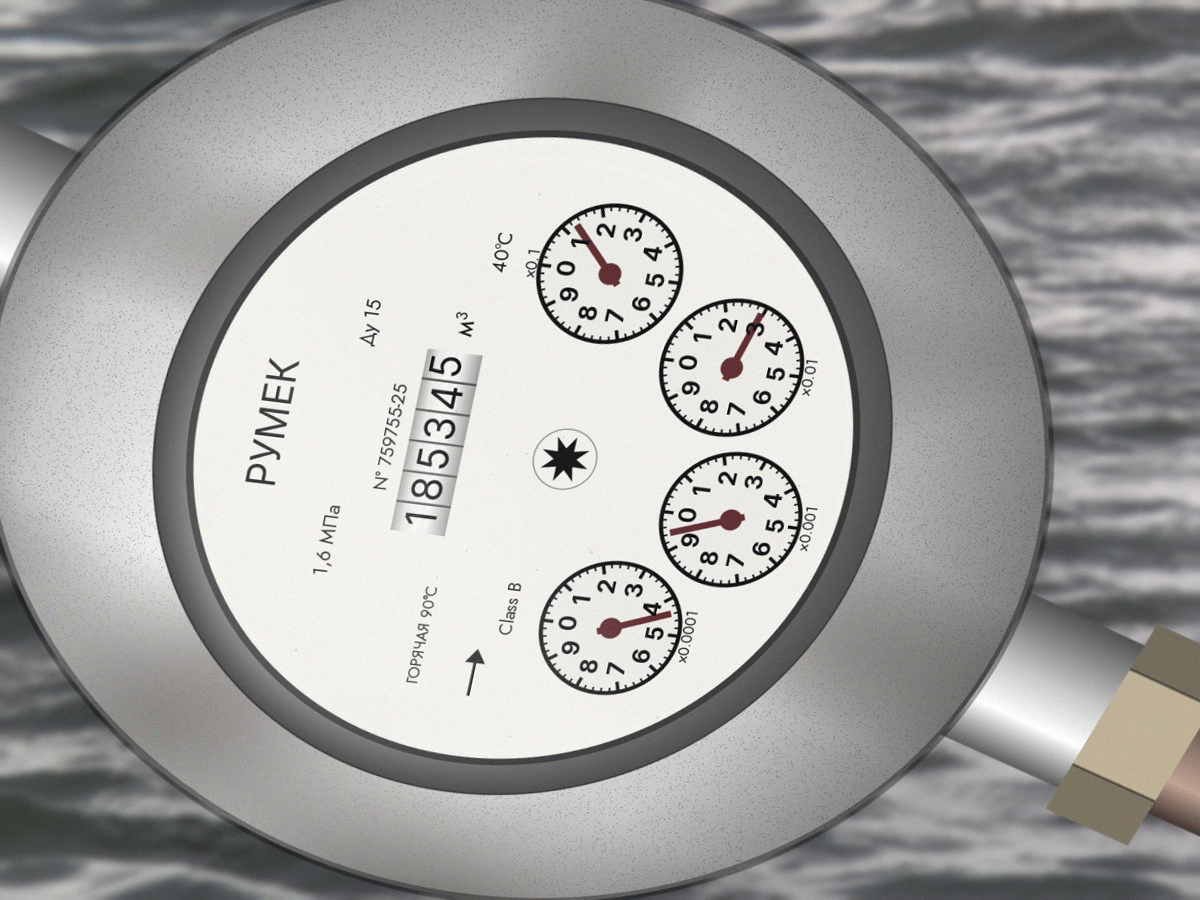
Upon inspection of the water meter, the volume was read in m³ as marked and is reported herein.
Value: 185345.1294 m³
